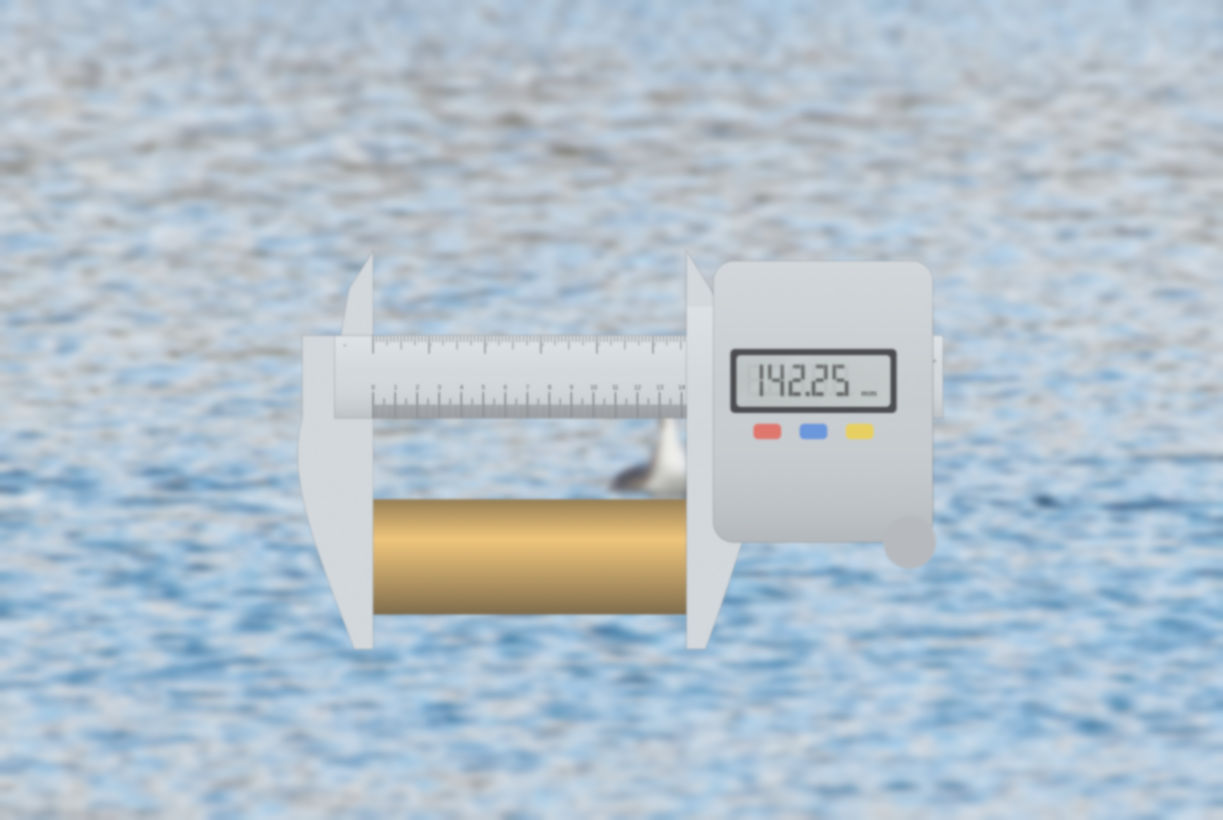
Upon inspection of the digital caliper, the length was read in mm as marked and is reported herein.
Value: 142.25 mm
